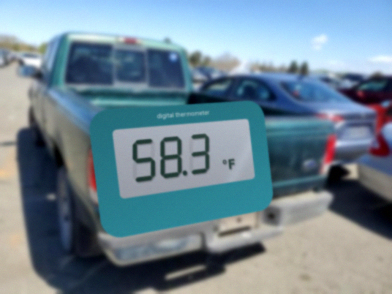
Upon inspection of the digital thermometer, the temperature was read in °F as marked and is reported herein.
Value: 58.3 °F
